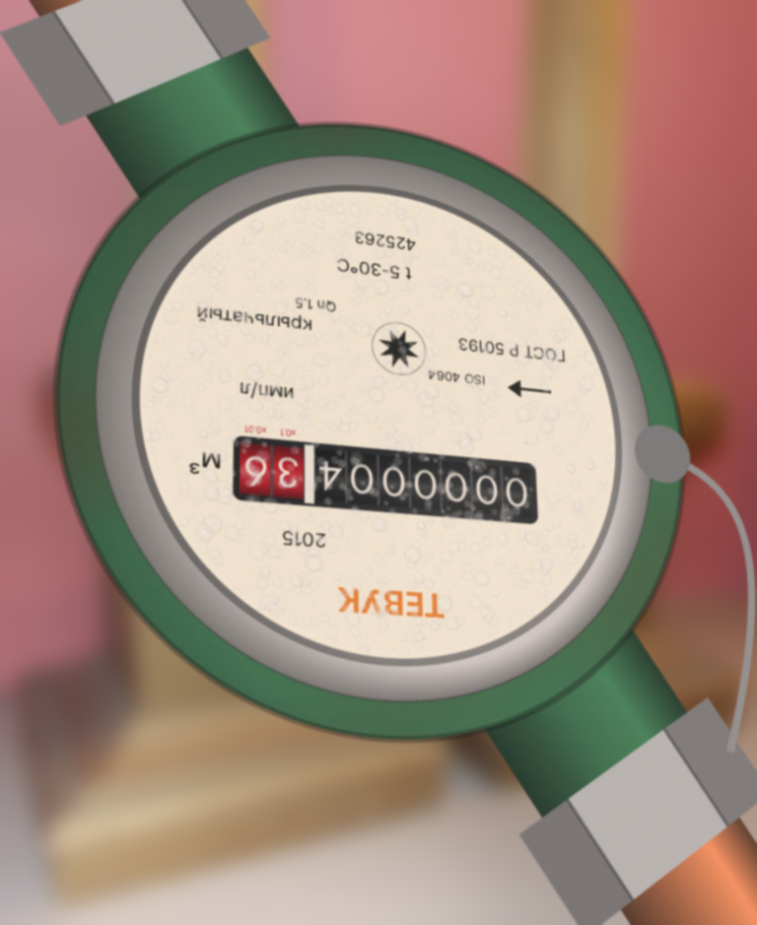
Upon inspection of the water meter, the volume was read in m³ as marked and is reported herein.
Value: 4.36 m³
